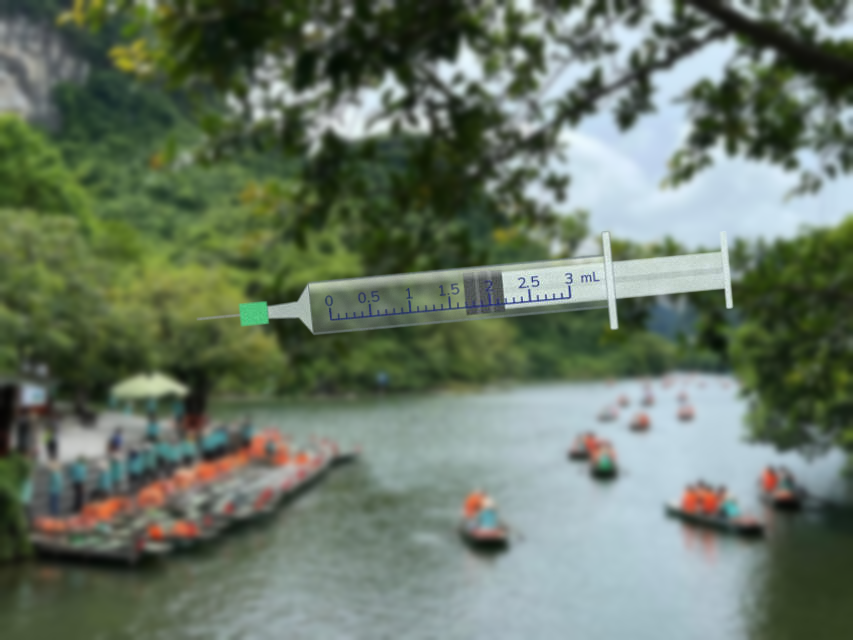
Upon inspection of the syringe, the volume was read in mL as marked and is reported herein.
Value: 1.7 mL
